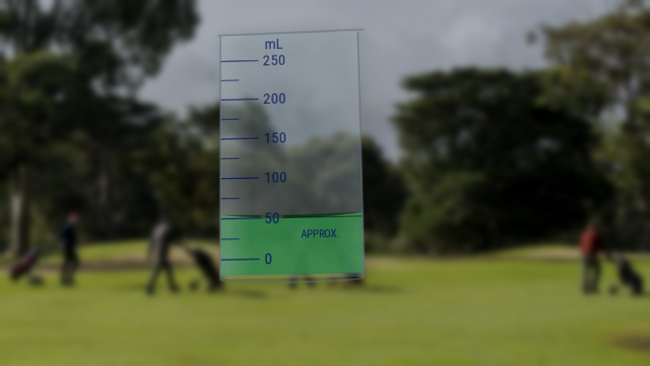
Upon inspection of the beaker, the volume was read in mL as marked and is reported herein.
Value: 50 mL
